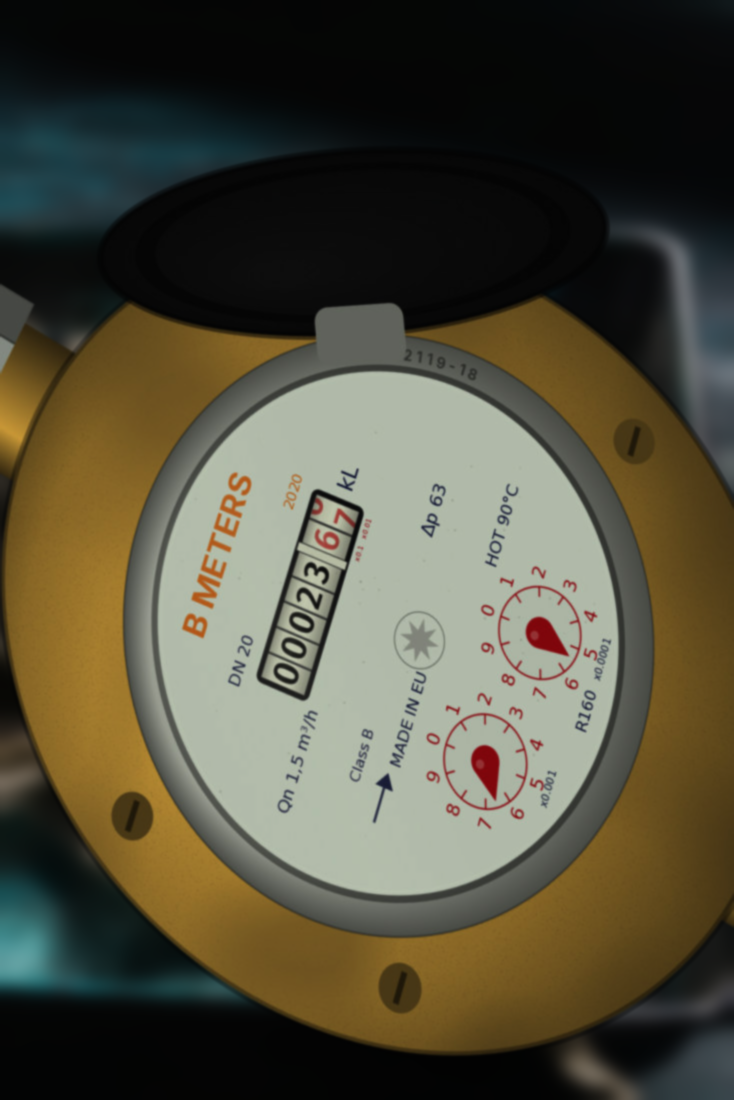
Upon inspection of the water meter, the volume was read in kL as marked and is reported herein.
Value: 23.6665 kL
